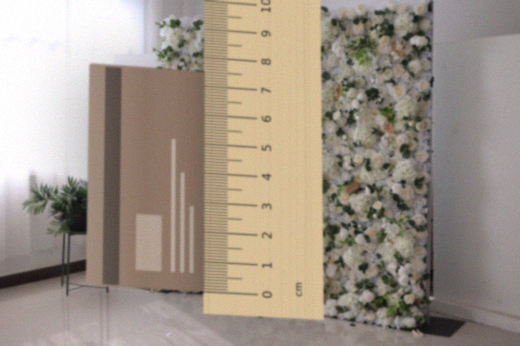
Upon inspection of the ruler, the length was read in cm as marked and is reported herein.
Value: 7.5 cm
